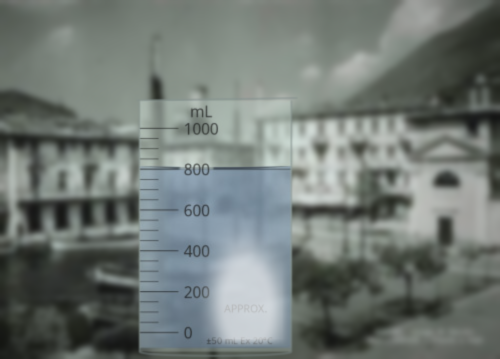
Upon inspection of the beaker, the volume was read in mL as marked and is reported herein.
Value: 800 mL
